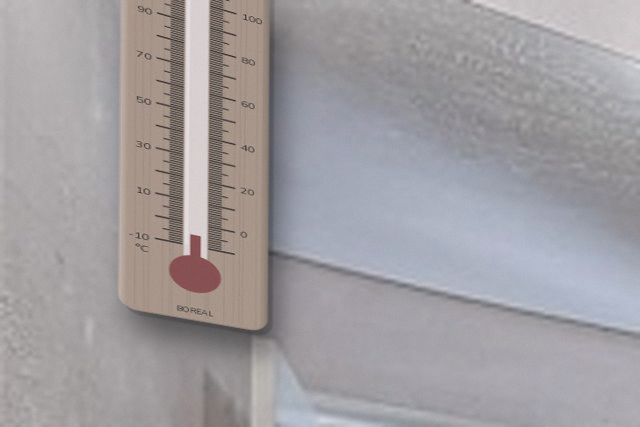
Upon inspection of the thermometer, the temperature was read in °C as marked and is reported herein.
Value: -5 °C
